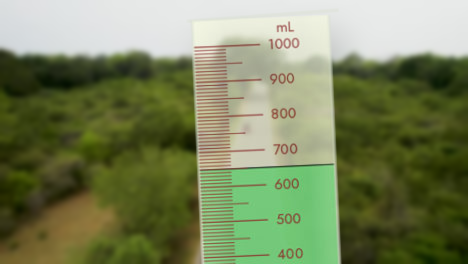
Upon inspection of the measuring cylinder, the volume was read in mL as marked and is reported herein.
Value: 650 mL
